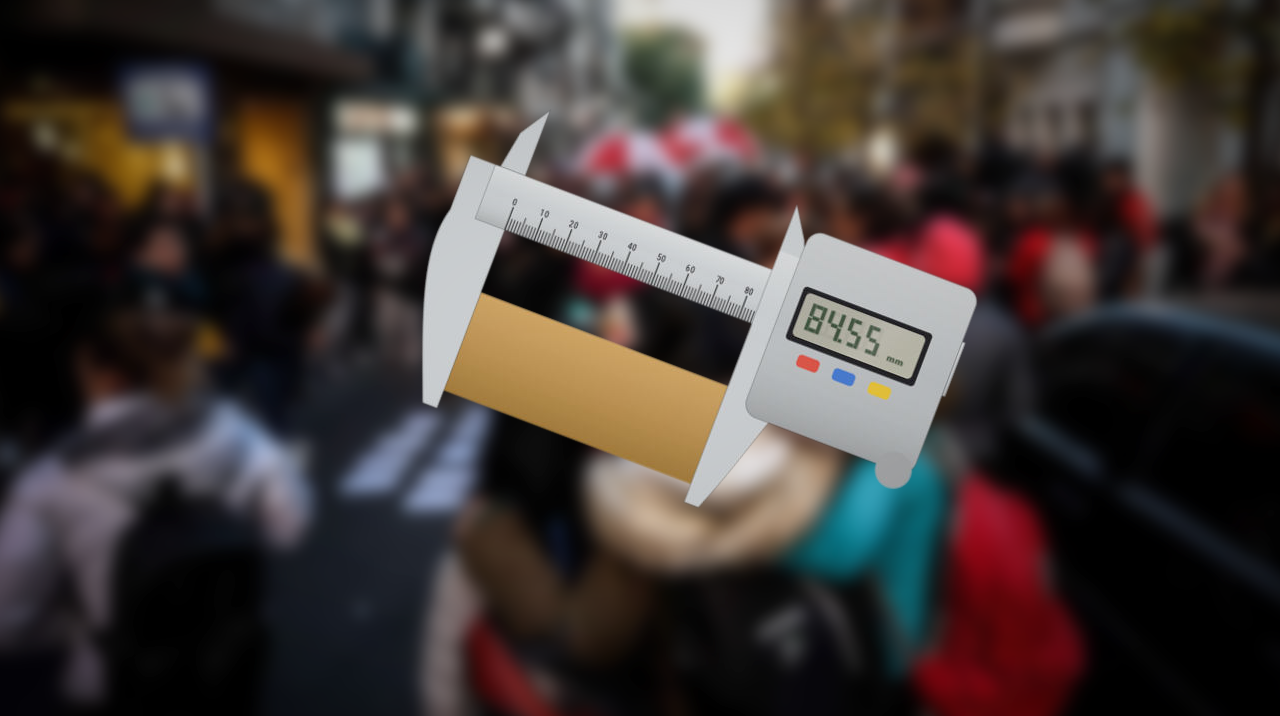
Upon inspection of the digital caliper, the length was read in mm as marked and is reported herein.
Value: 84.55 mm
